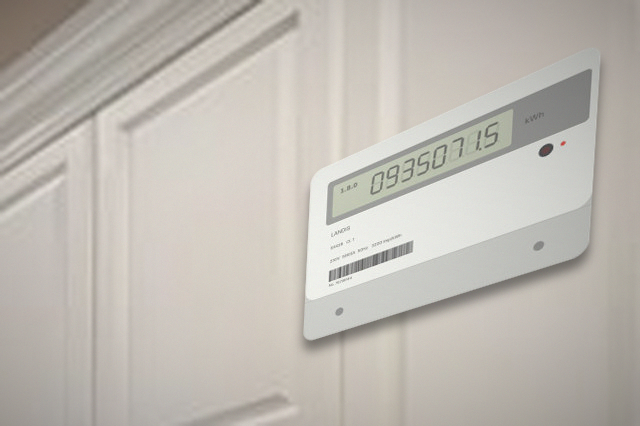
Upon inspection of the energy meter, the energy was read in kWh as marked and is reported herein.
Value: 935071.5 kWh
